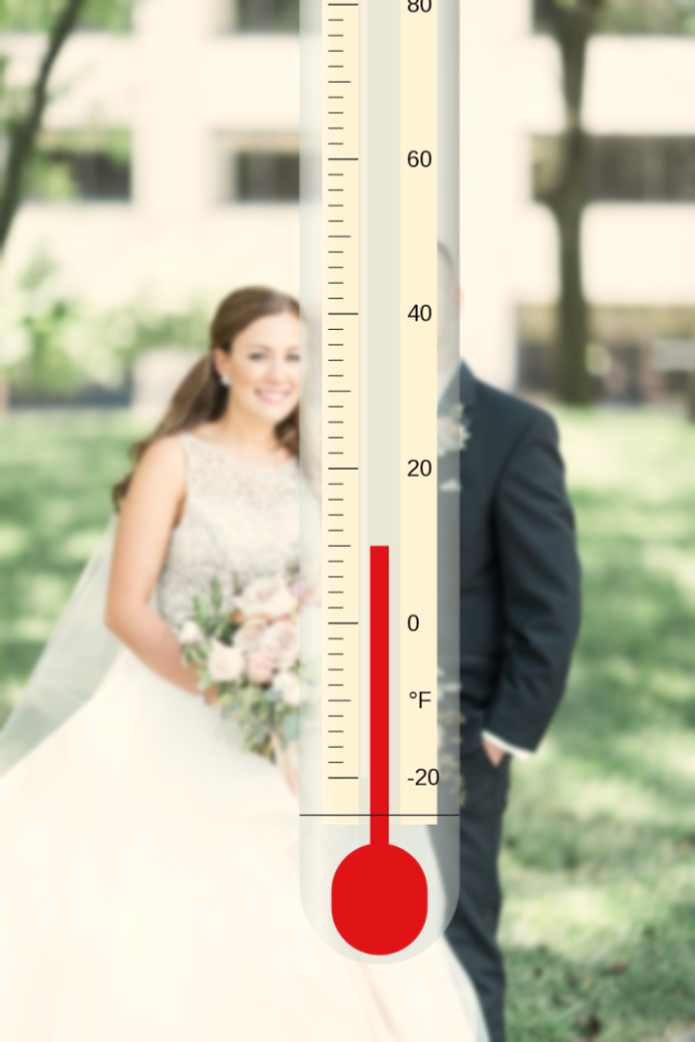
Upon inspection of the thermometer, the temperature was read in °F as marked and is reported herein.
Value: 10 °F
